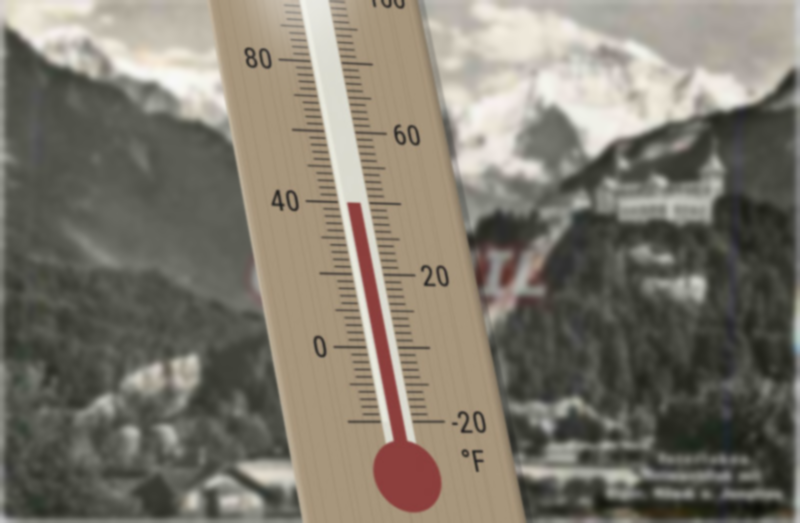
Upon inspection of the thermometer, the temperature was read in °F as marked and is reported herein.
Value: 40 °F
